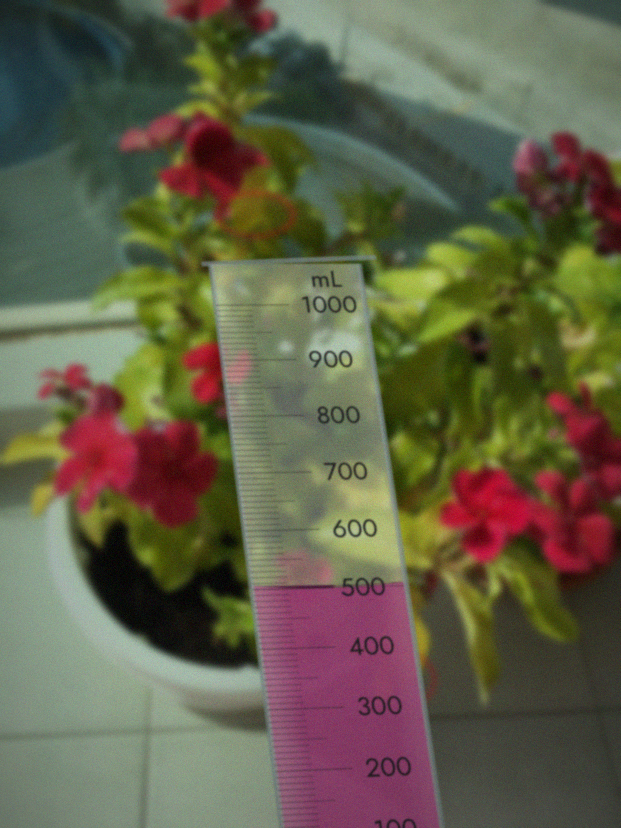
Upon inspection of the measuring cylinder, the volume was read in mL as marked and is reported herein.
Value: 500 mL
